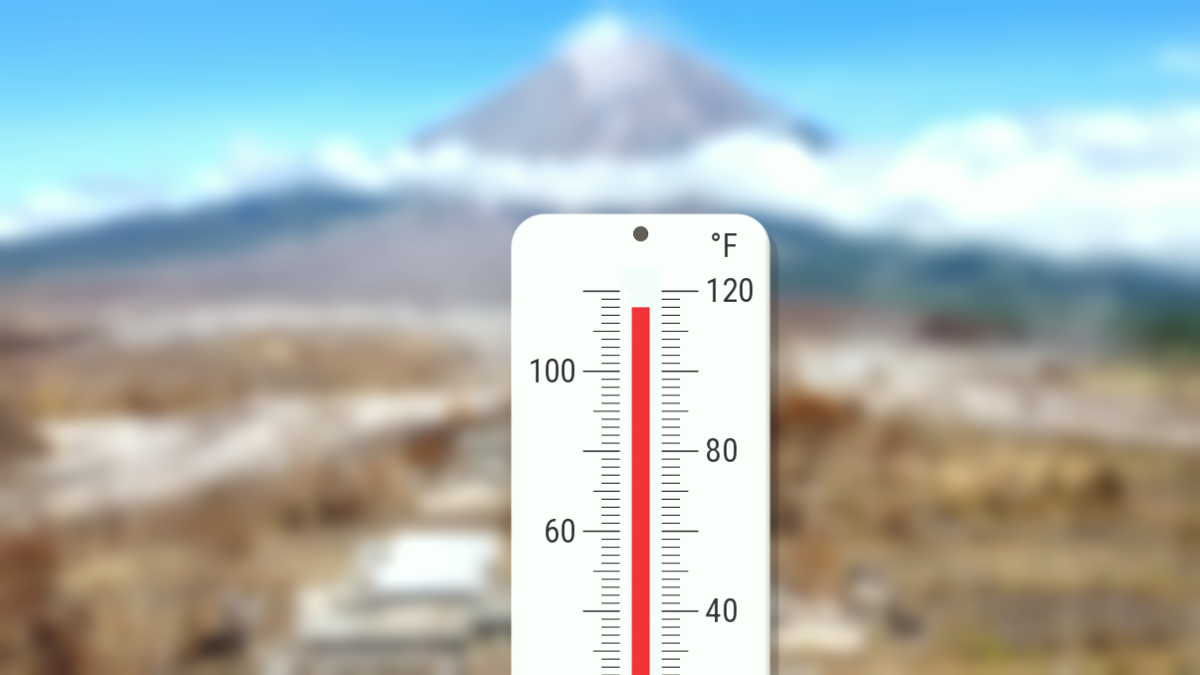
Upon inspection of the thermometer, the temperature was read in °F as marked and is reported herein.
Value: 116 °F
